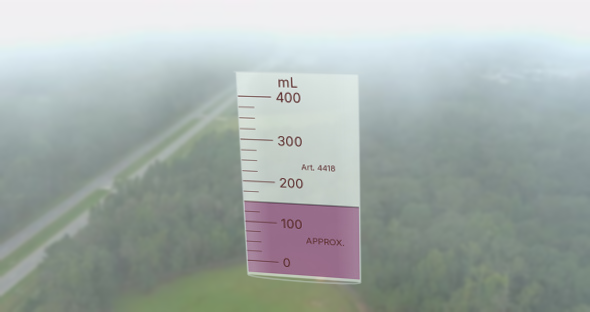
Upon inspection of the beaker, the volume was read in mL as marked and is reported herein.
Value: 150 mL
